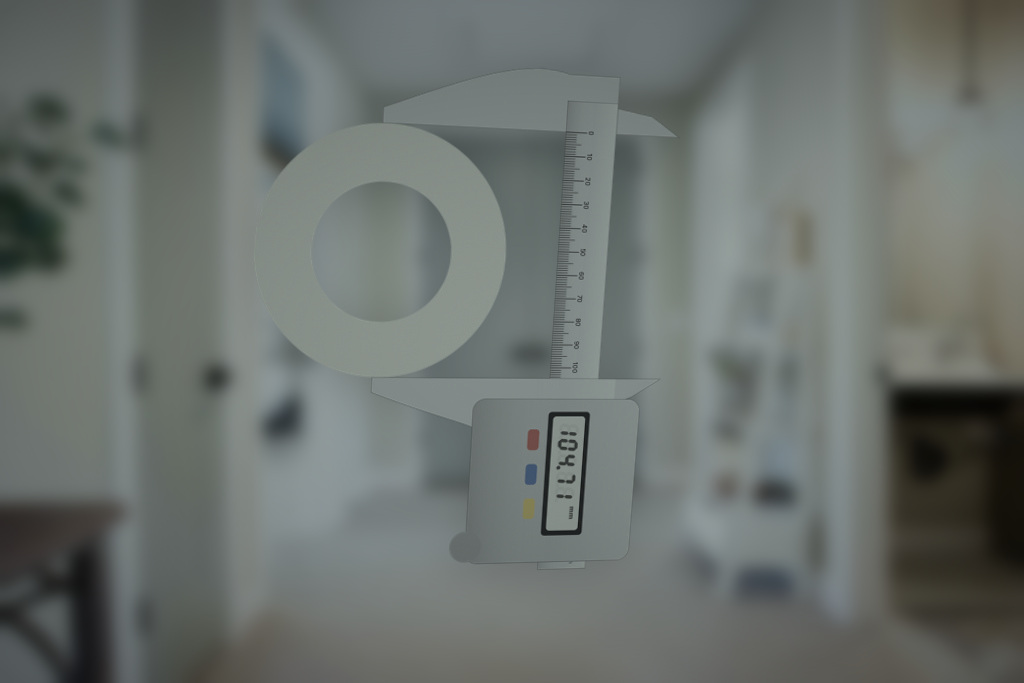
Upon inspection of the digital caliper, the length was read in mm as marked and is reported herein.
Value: 104.71 mm
